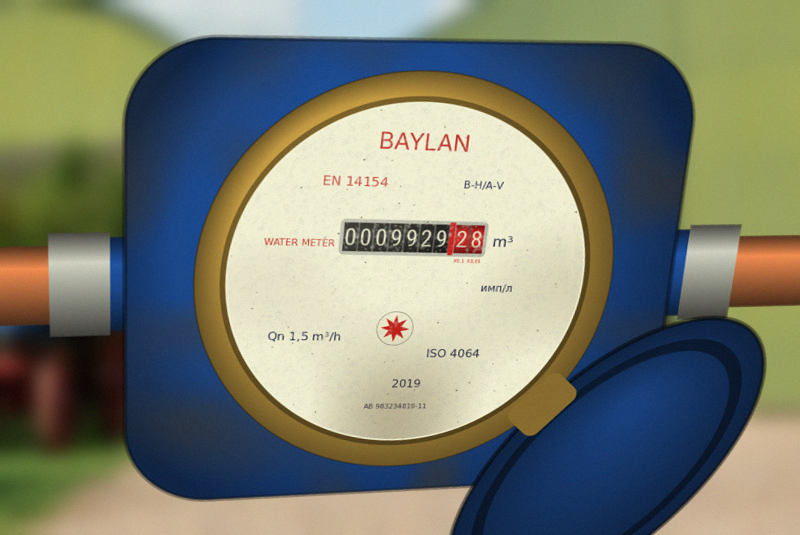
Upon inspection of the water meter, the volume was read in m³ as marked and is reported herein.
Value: 9929.28 m³
